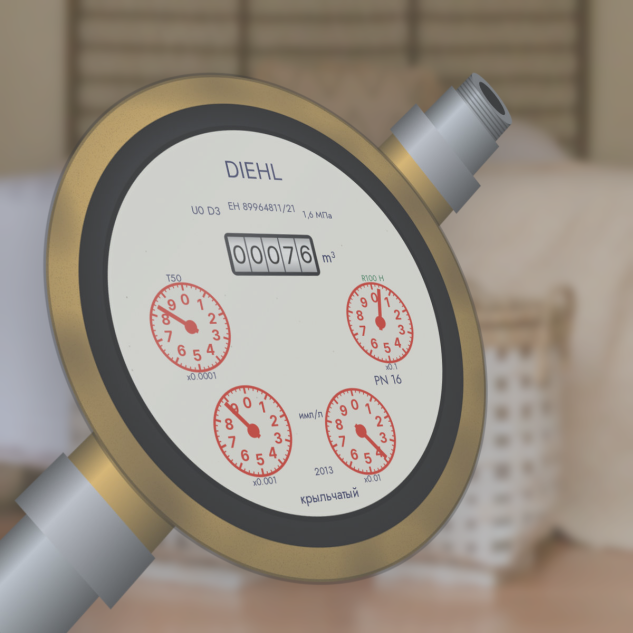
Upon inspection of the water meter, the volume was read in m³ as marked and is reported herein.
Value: 76.0388 m³
